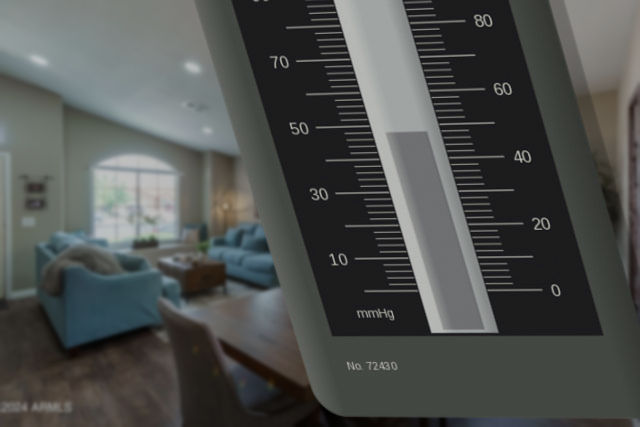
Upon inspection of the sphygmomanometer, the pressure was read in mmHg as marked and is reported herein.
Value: 48 mmHg
